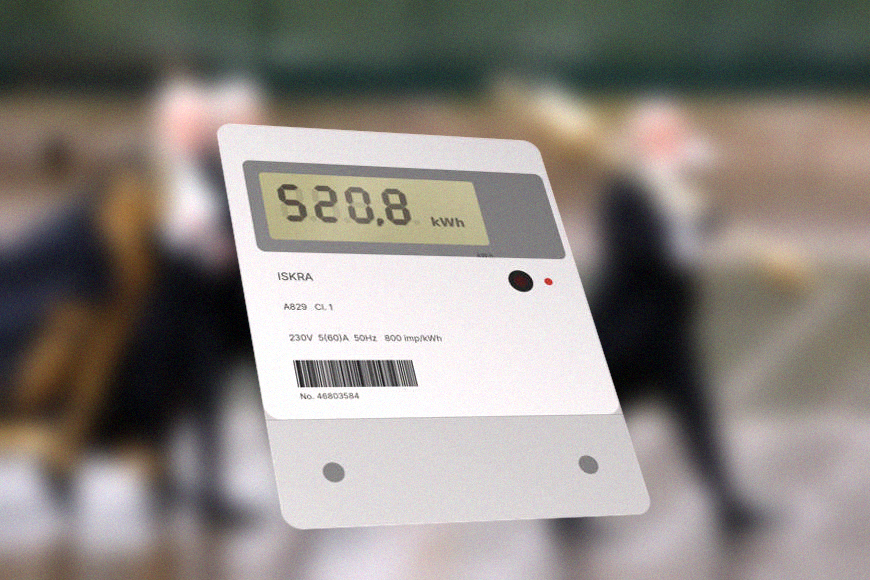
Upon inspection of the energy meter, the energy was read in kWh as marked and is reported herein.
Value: 520.8 kWh
